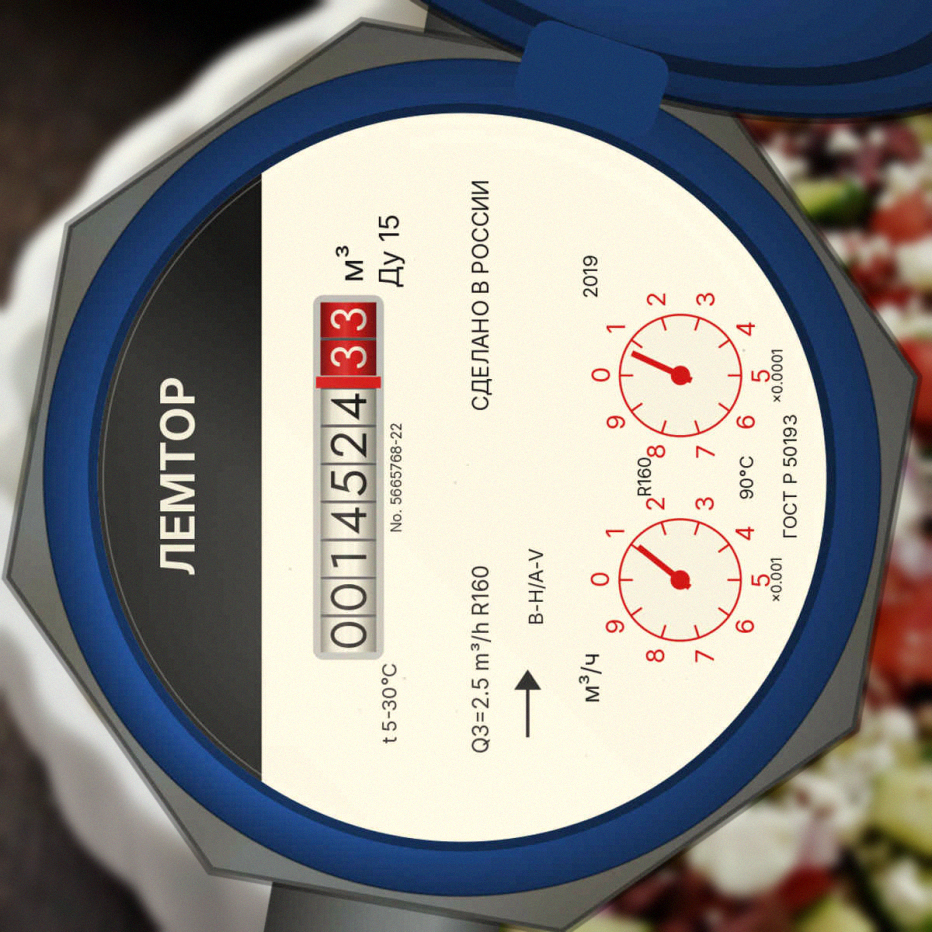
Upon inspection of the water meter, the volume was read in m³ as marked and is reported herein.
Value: 14524.3310 m³
